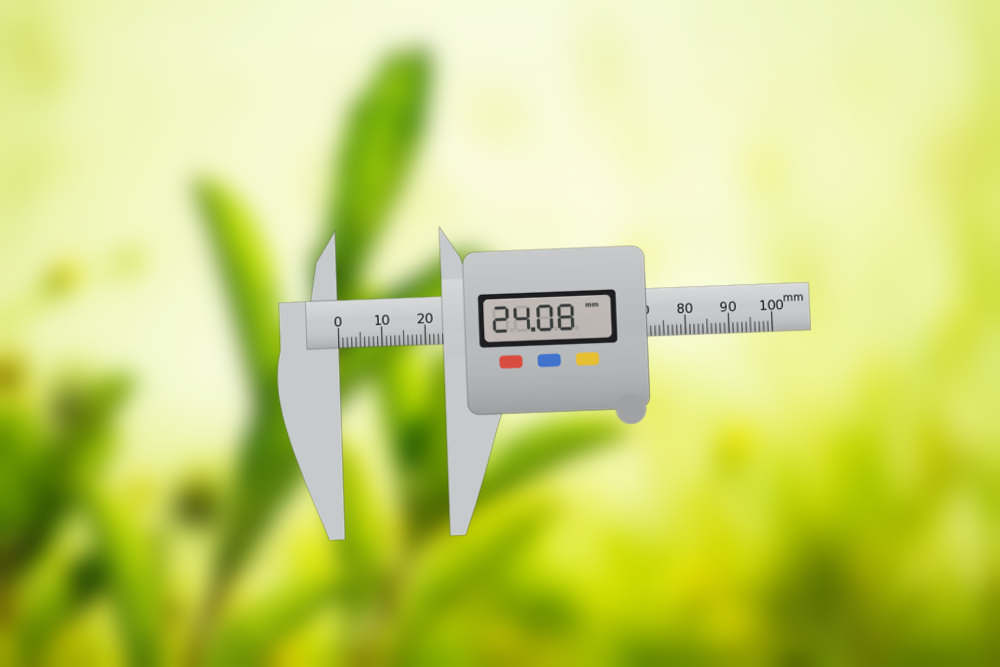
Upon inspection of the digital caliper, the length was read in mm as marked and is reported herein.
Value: 24.08 mm
